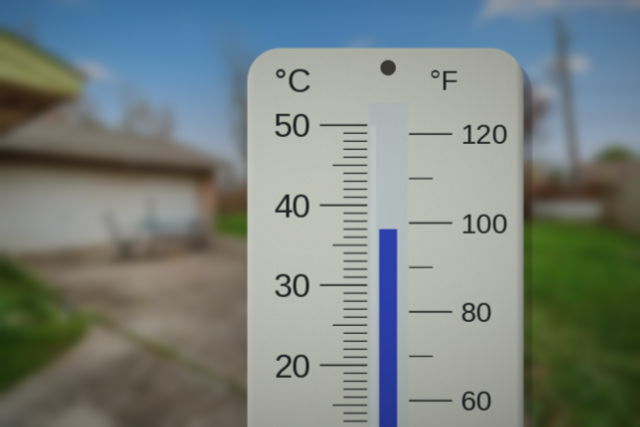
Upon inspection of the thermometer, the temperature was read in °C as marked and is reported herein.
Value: 37 °C
